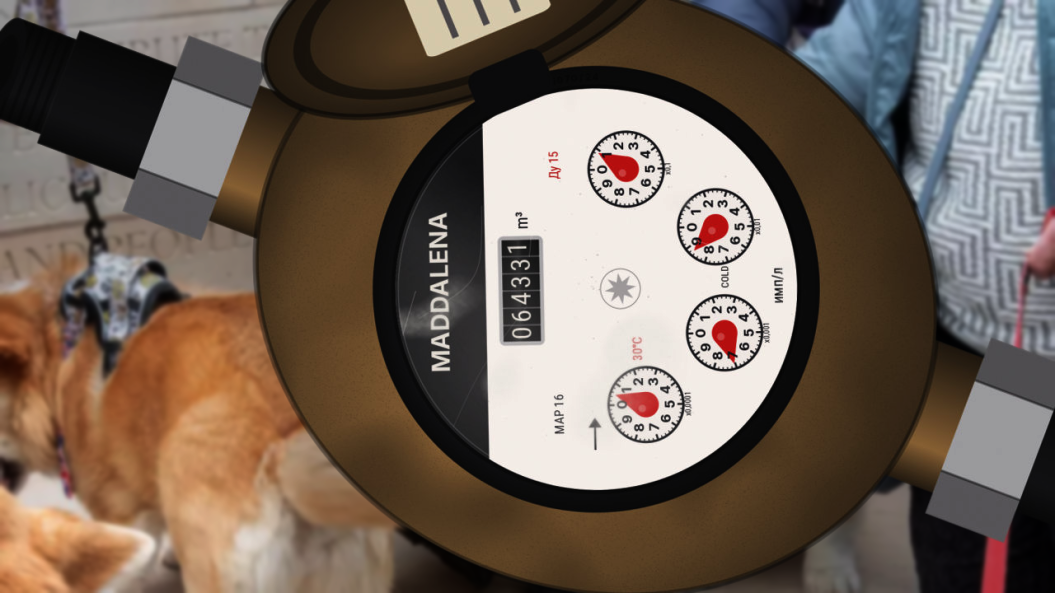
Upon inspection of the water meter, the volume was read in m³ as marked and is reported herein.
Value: 64331.0870 m³
